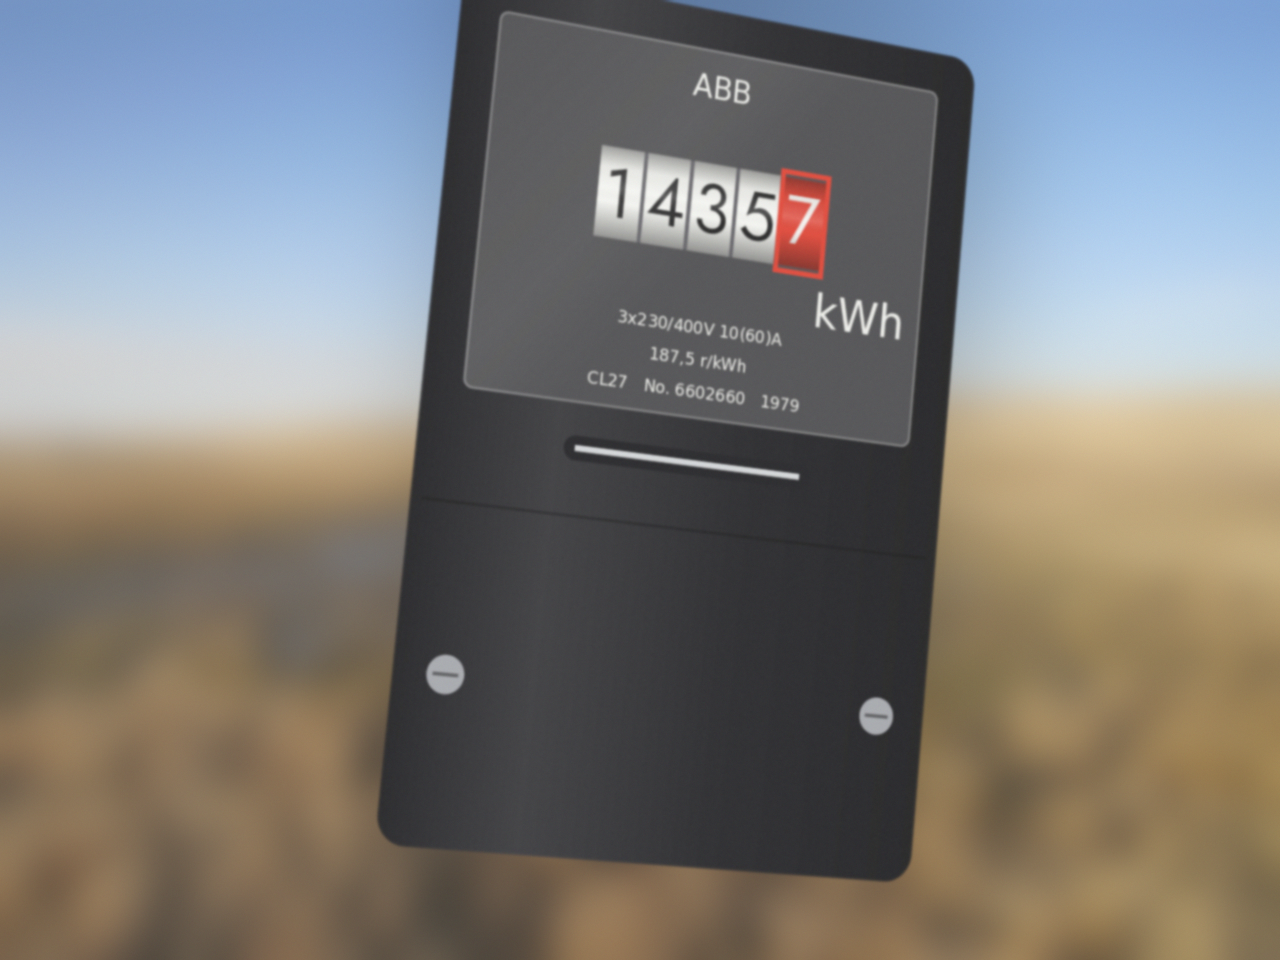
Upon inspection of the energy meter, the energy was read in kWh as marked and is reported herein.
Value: 1435.7 kWh
